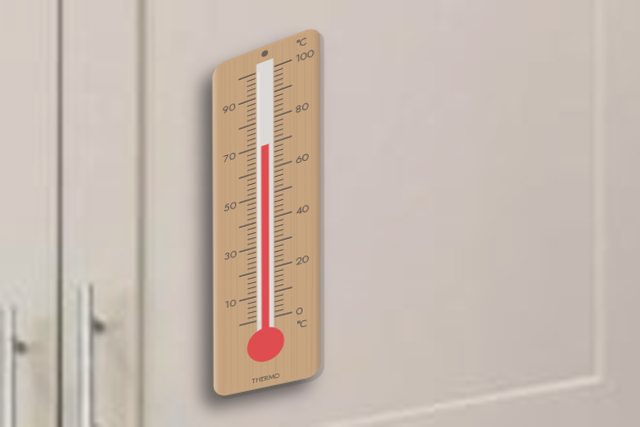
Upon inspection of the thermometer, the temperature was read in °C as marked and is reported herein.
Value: 70 °C
